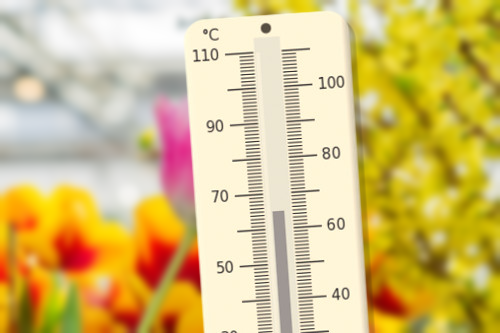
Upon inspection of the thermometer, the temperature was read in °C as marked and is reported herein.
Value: 65 °C
